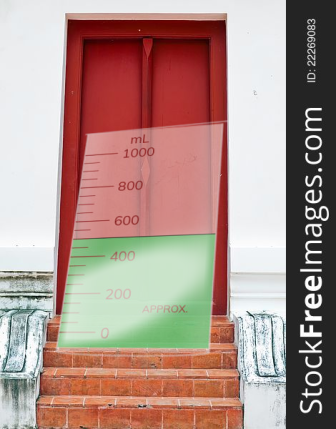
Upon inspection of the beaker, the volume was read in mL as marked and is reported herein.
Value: 500 mL
